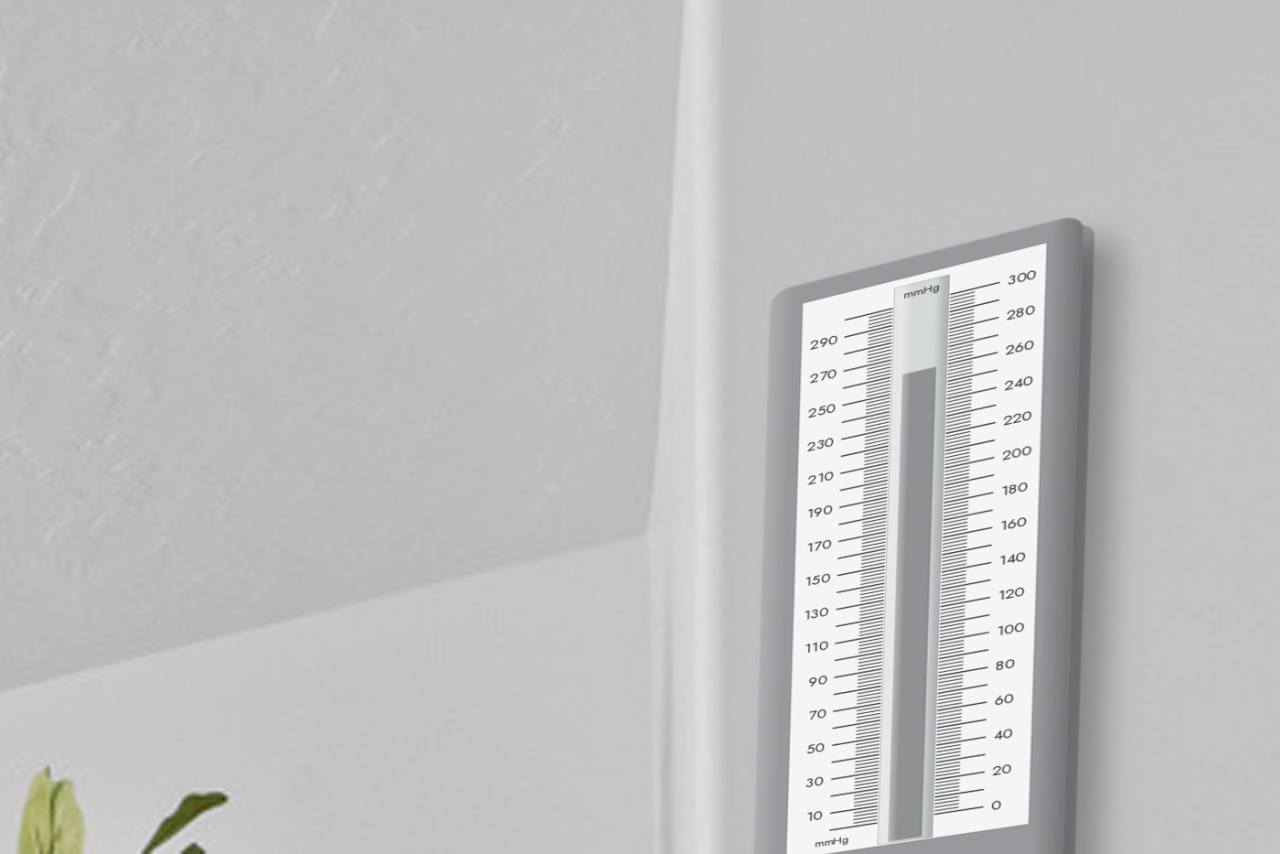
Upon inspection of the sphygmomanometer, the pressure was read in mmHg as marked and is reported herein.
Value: 260 mmHg
